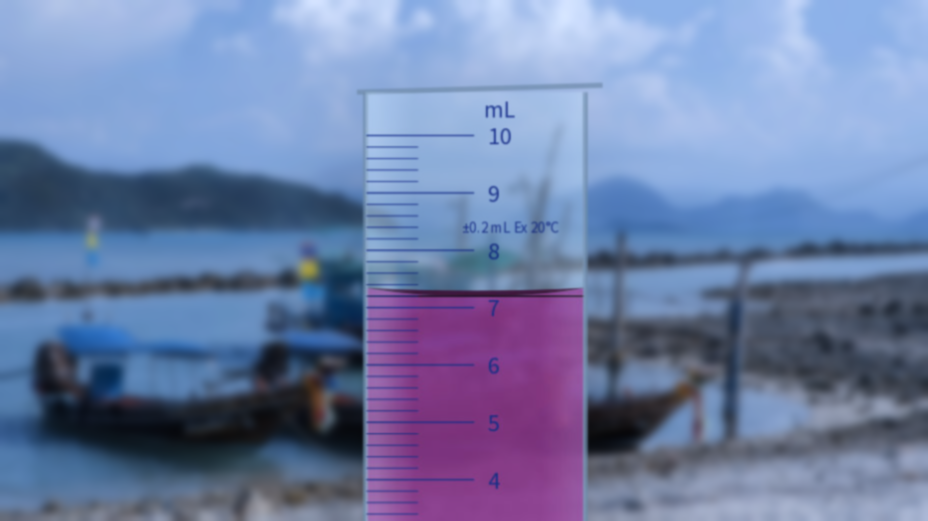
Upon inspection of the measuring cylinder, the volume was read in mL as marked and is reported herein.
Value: 7.2 mL
